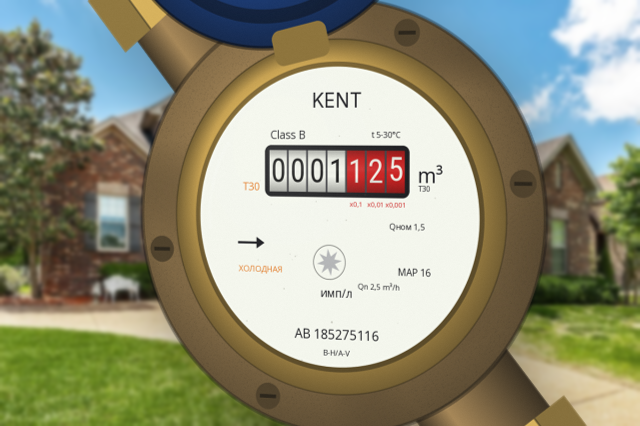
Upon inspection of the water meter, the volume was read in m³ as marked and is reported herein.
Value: 1.125 m³
